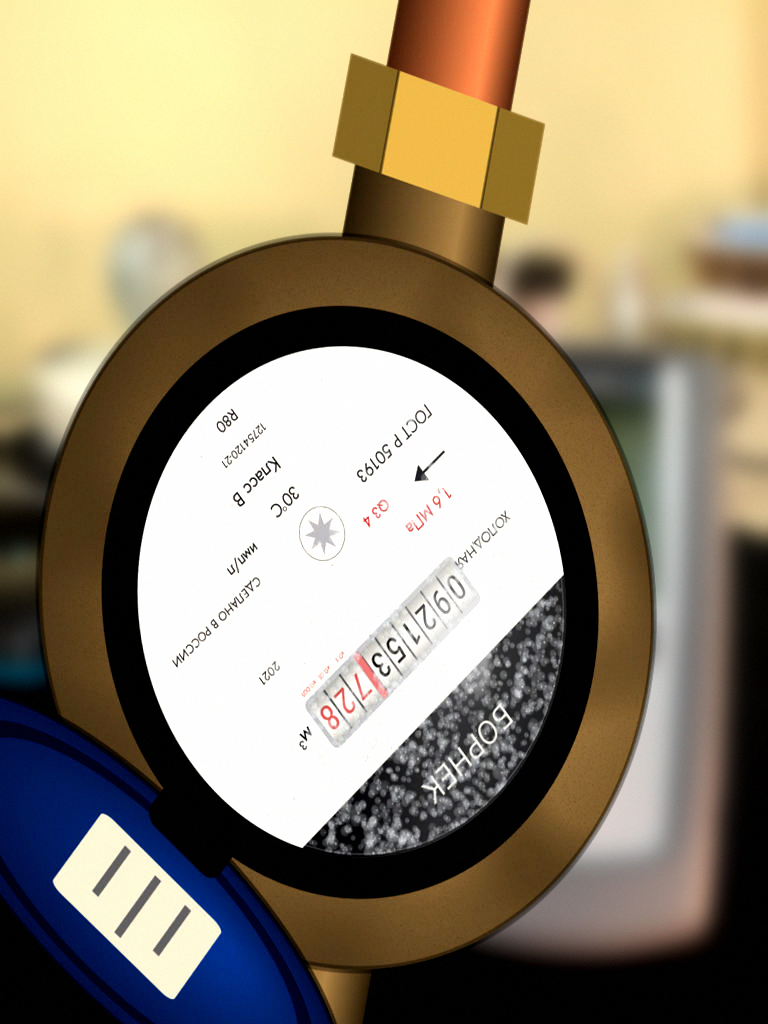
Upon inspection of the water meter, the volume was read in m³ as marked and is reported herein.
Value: 92153.728 m³
